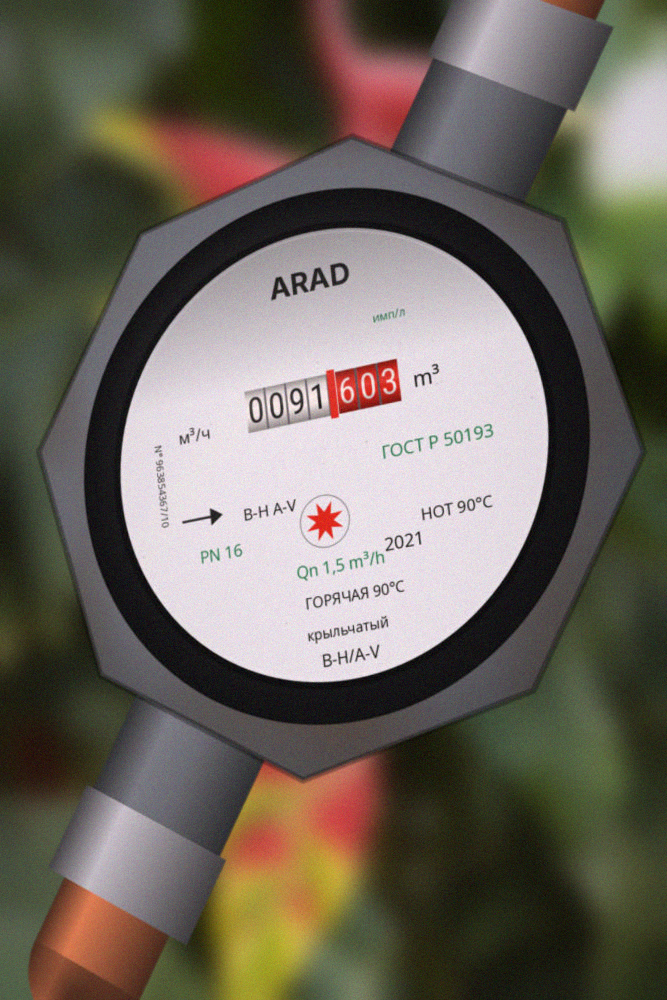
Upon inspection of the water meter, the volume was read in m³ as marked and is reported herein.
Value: 91.603 m³
